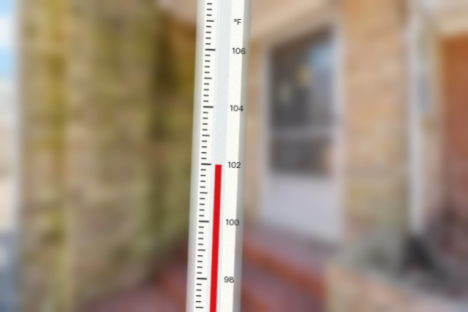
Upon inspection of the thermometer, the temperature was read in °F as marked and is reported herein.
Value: 102 °F
